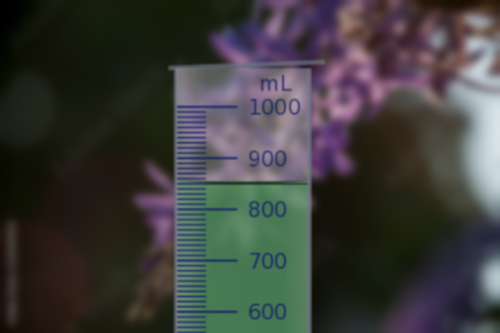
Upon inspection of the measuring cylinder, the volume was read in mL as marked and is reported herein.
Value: 850 mL
